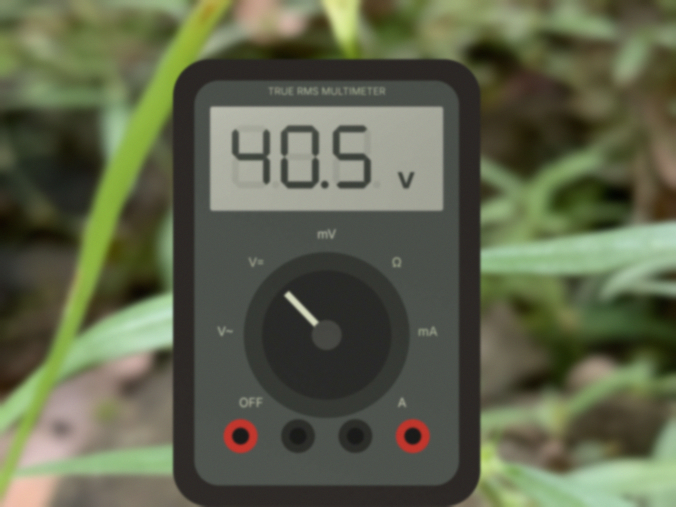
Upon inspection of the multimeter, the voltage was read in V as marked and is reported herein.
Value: 40.5 V
